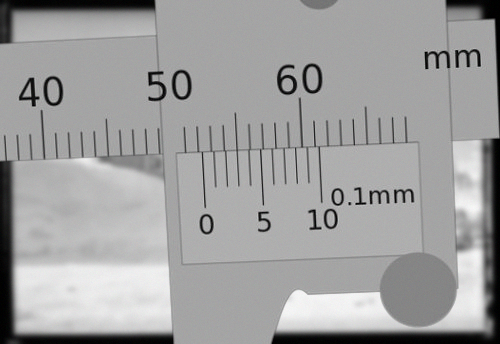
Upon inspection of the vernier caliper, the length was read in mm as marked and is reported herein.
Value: 52.3 mm
